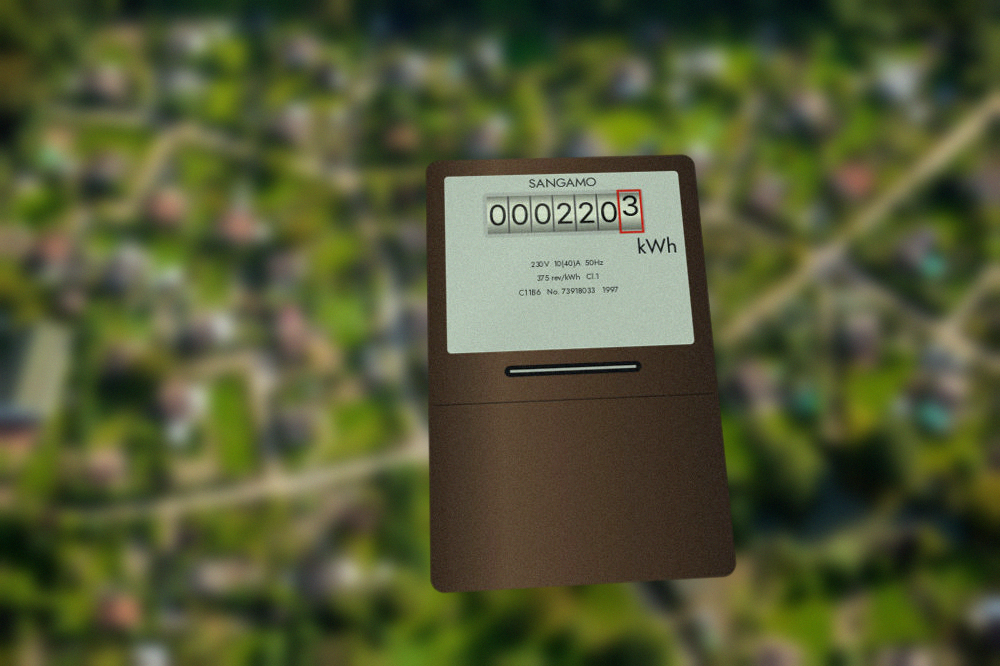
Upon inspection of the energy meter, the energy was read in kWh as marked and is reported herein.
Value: 220.3 kWh
